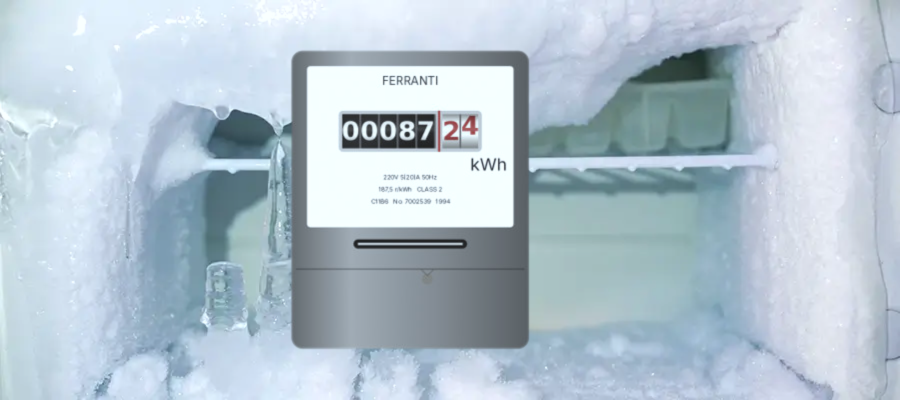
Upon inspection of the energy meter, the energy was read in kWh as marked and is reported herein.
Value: 87.24 kWh
